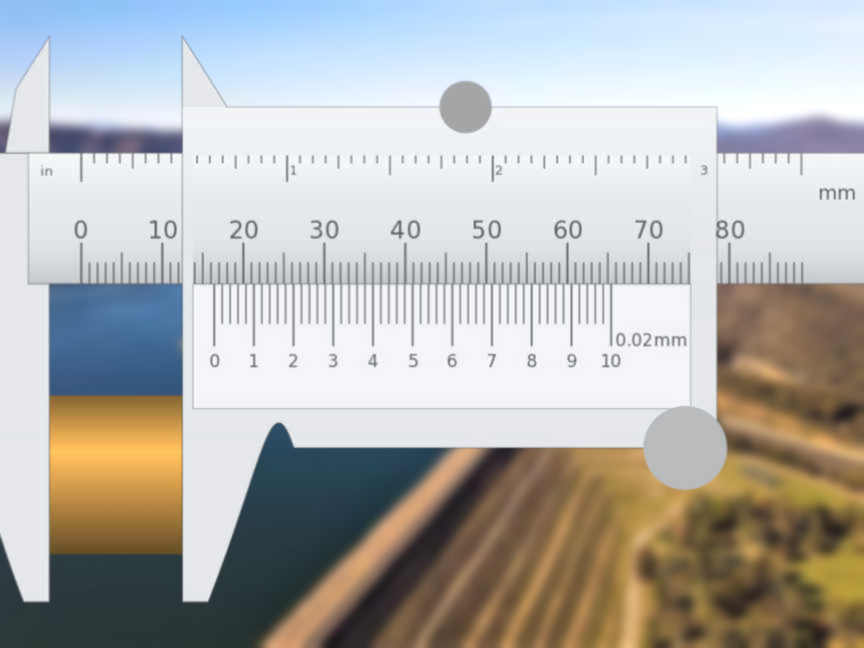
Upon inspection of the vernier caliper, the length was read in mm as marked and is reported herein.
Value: 16.4 mm
